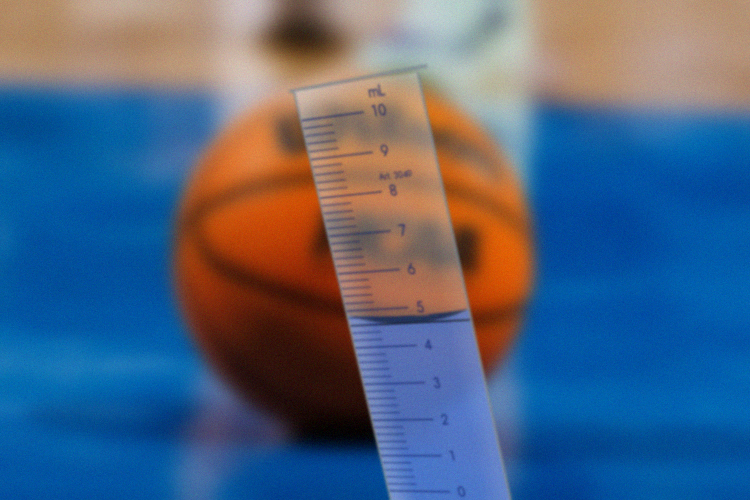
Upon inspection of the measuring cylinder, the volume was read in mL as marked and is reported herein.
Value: 4.6 mL
